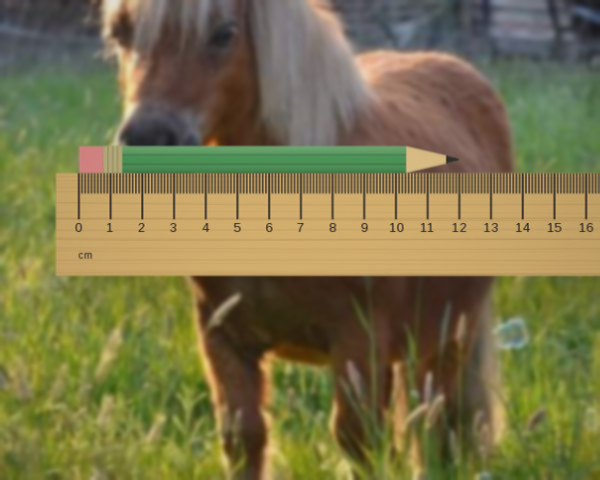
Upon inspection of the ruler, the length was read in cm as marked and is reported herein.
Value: 12 cm
